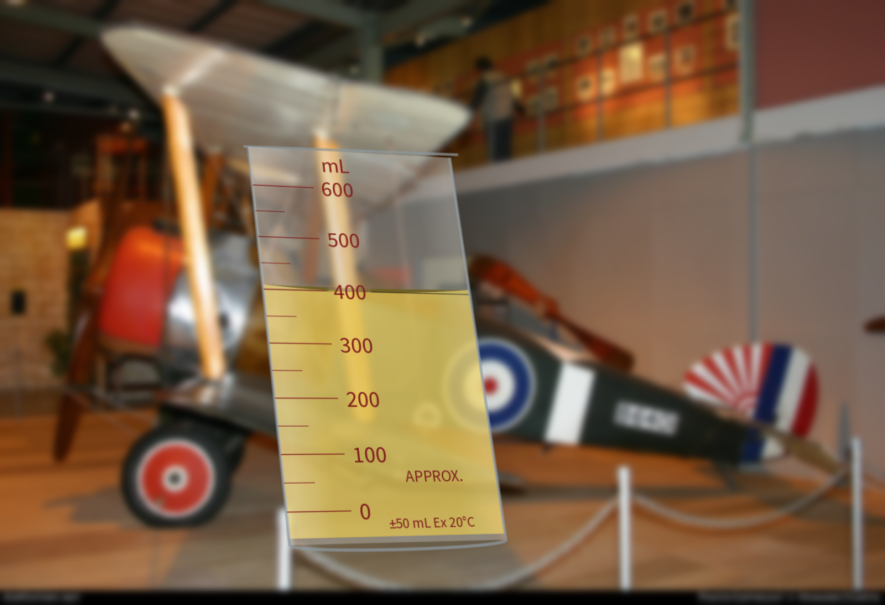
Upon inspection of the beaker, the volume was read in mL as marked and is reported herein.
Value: 400 mL
